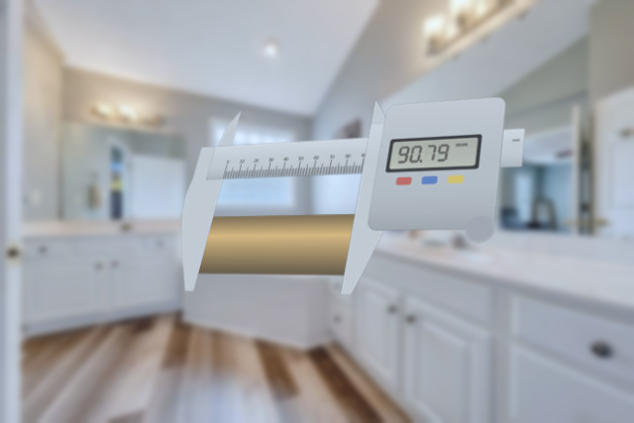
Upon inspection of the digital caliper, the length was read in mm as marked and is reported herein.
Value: 90.79 mm
